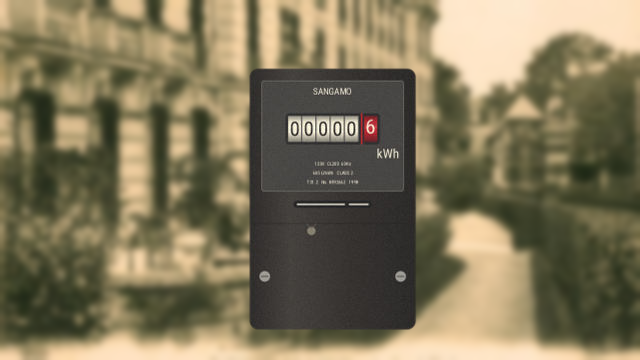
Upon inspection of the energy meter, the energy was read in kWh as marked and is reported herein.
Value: 0.6 kWh
